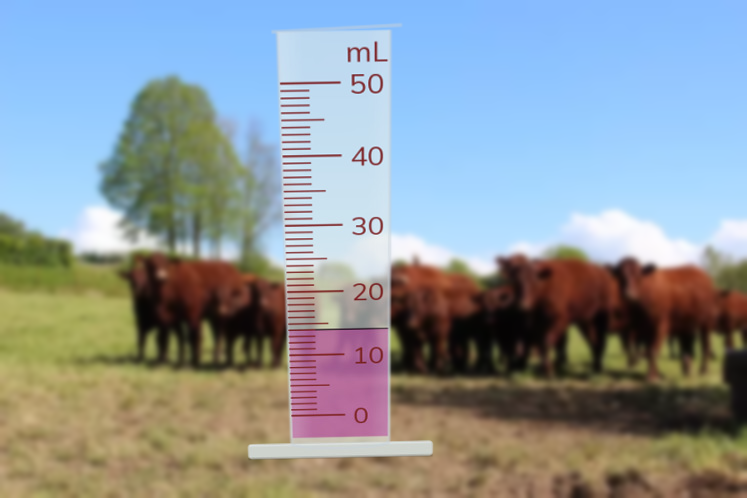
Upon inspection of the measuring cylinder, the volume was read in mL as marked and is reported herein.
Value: 14 mL
